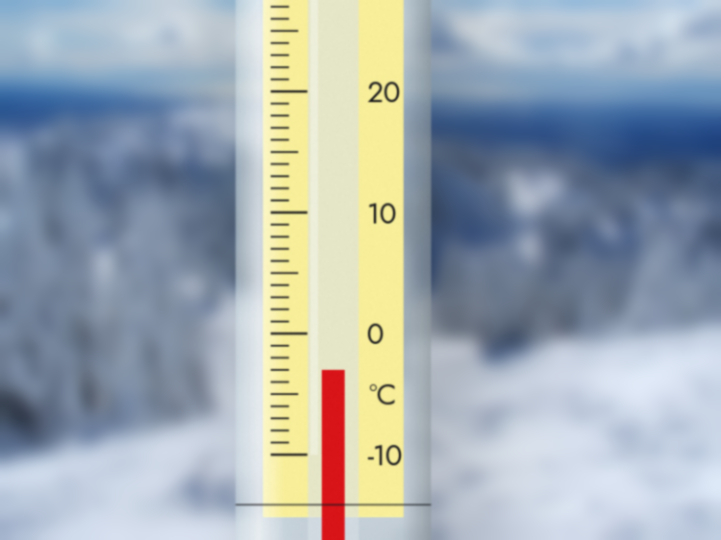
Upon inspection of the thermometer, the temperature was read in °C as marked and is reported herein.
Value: -3 °C
